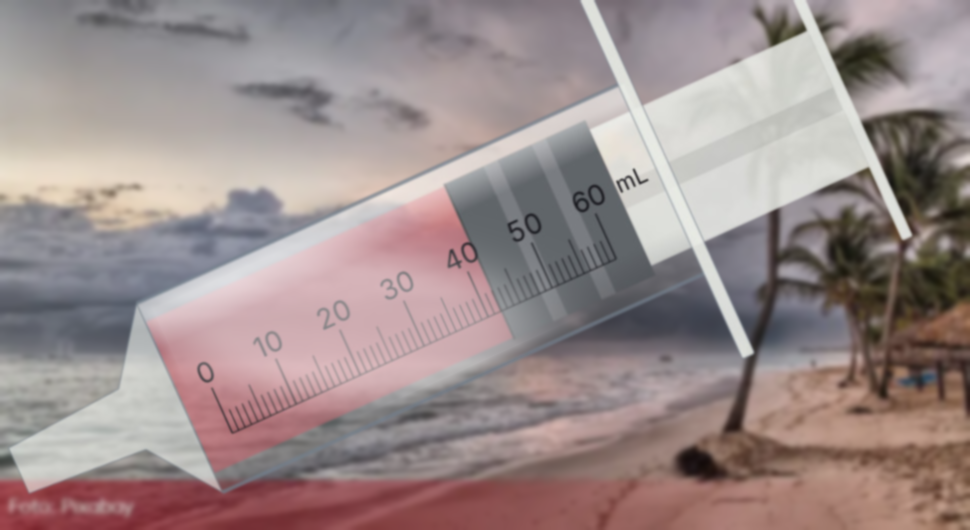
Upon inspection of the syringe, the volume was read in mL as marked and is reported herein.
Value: 42 mL
